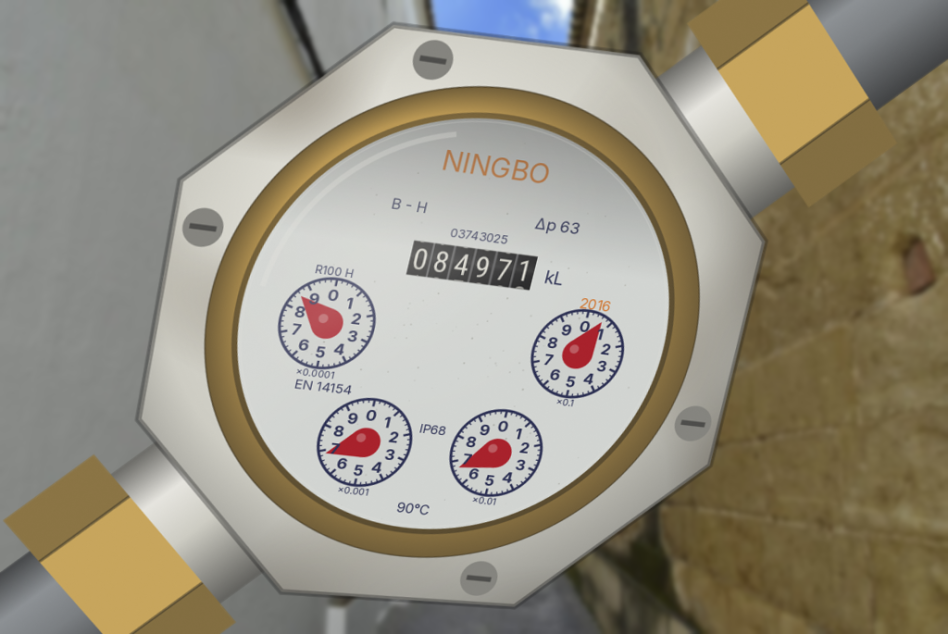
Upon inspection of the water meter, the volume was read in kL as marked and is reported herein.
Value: 84971.0668 kL
